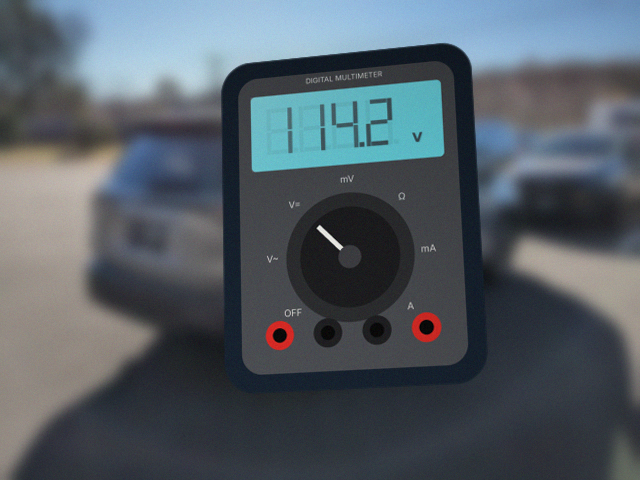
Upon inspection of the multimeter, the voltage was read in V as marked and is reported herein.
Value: 114.2 V
